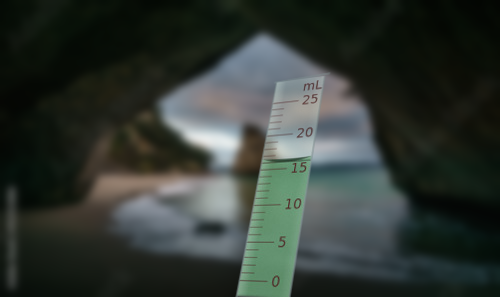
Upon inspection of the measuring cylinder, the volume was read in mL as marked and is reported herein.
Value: 16 mL
